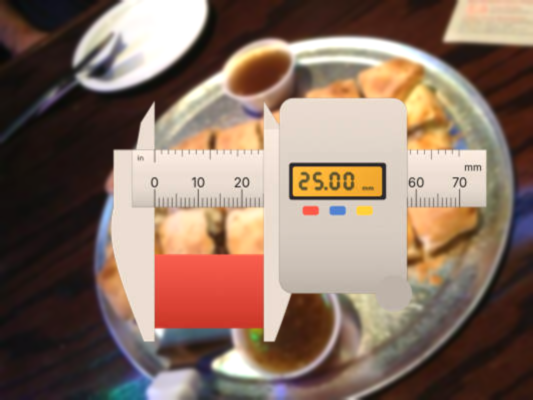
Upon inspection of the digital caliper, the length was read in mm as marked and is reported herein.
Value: 25.00 mm
